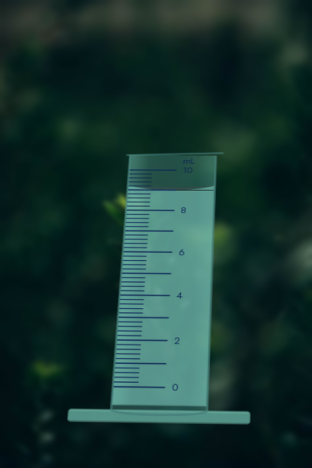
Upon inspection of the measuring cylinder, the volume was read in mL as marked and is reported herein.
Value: 9 mL
